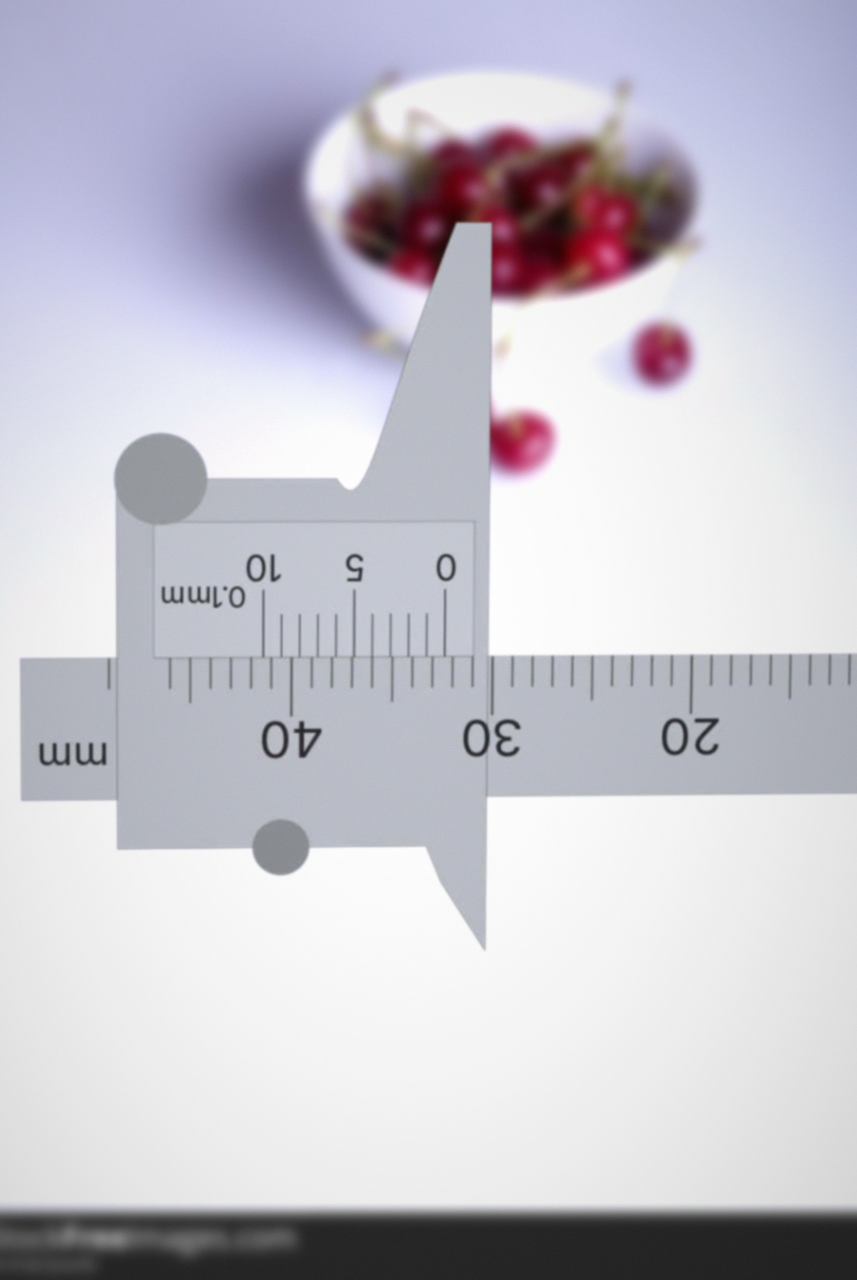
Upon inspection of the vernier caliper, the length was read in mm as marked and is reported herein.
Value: 32.4 mm
